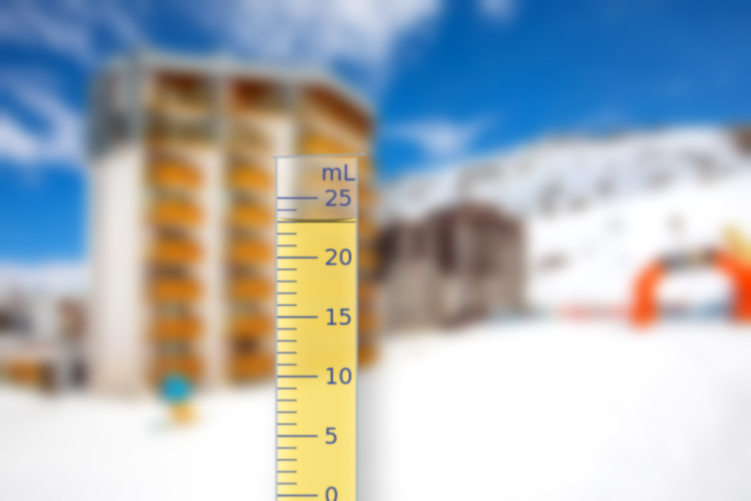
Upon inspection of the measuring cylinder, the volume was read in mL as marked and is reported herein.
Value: 23 mL
